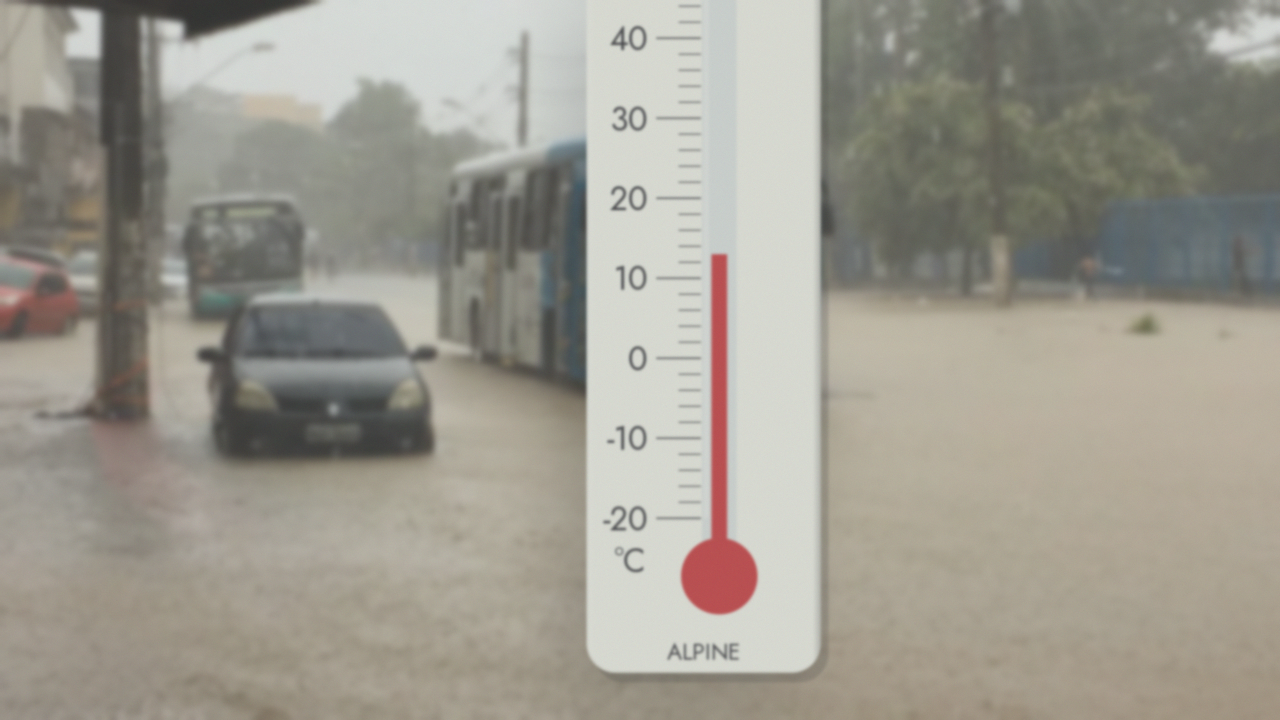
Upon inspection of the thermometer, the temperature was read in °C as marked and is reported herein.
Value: 13 °C
